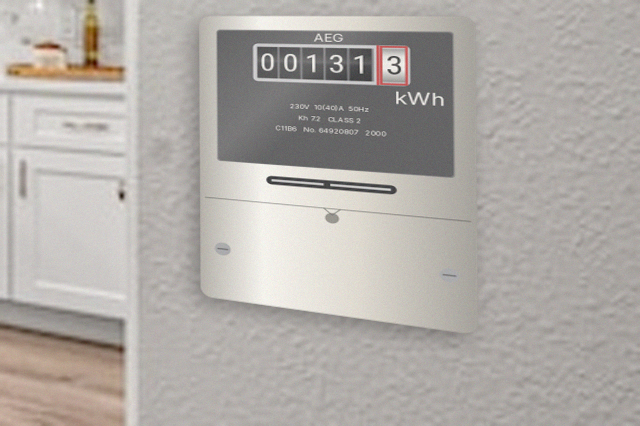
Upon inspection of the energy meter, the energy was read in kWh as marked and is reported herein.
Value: 131.3 kWh
